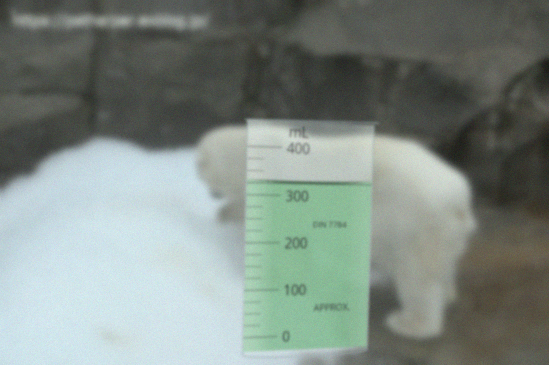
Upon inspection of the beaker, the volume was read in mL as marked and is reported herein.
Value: 325 mL
